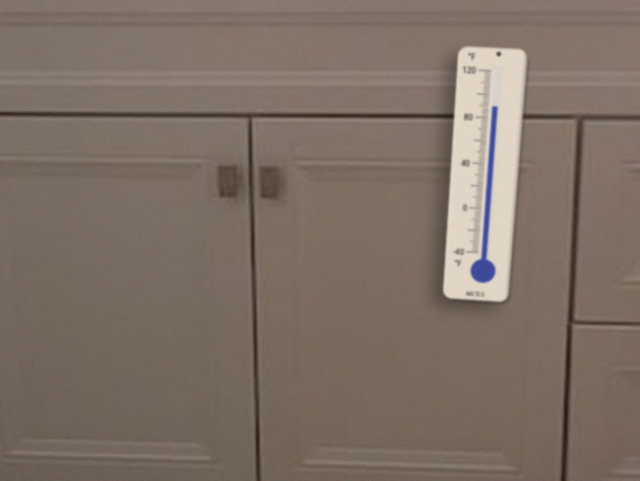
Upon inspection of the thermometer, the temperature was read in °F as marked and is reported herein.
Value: 90 °F
